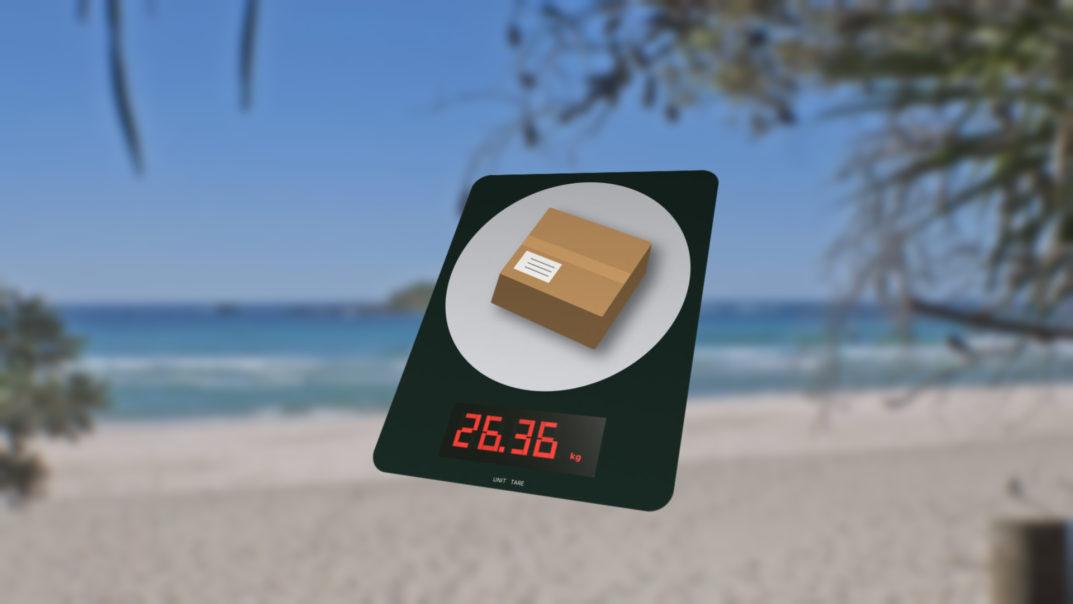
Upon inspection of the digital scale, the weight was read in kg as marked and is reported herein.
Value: 26.36 kg
